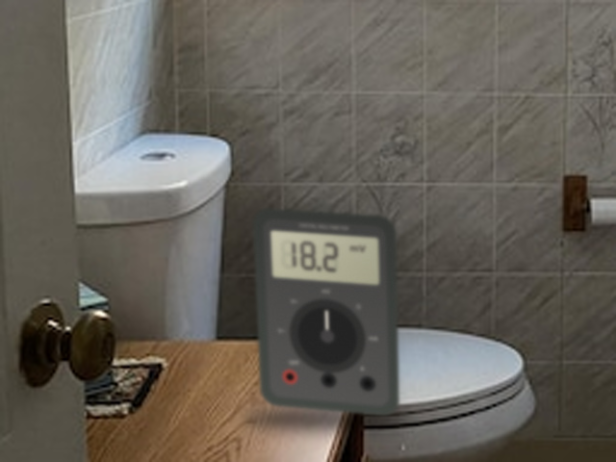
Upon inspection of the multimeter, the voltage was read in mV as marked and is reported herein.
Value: 18.2 mV
